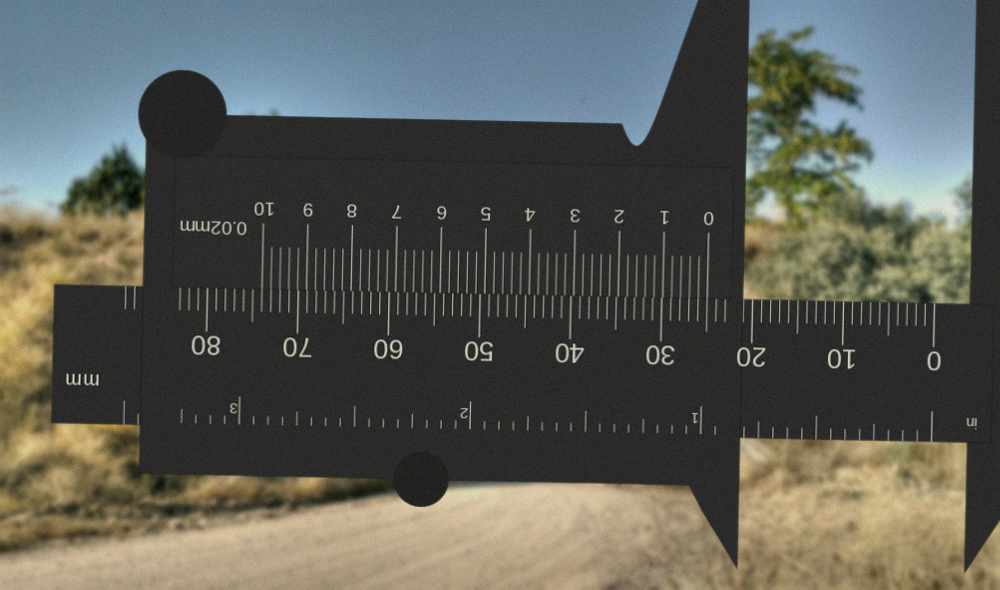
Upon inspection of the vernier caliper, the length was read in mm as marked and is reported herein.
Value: 25.0 mm
